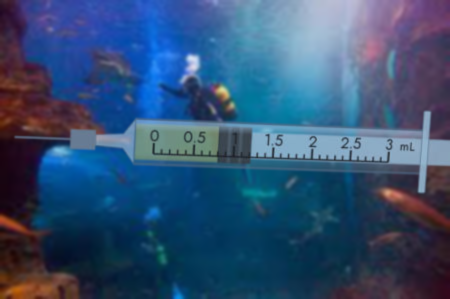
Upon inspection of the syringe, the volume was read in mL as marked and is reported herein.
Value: 0.8 mL
